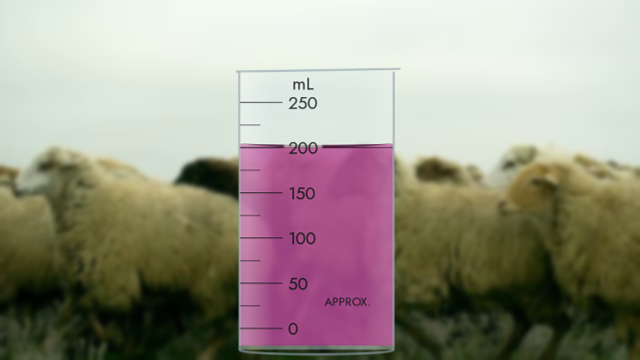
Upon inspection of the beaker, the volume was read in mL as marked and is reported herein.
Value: 200 mL
